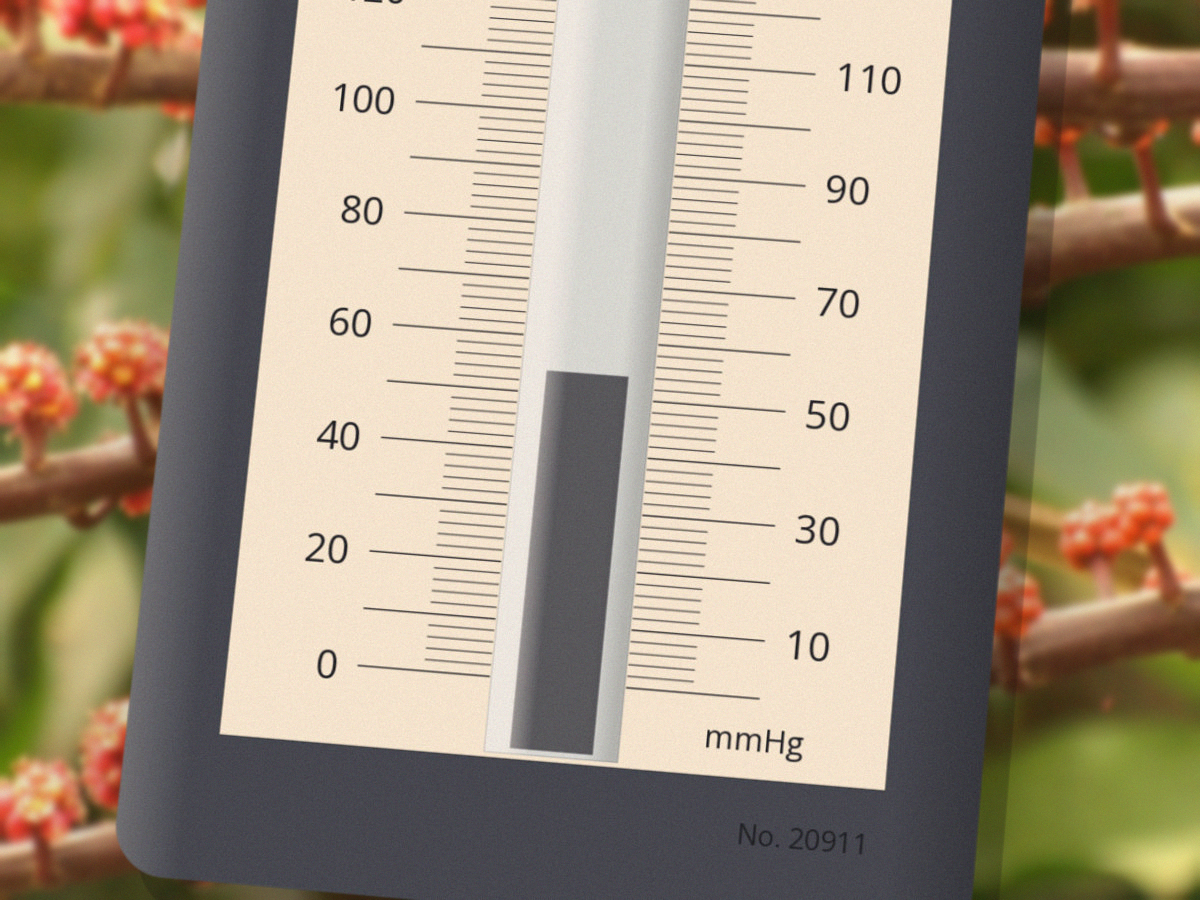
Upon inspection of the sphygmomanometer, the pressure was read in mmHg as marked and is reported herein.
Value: 54 mmHg
